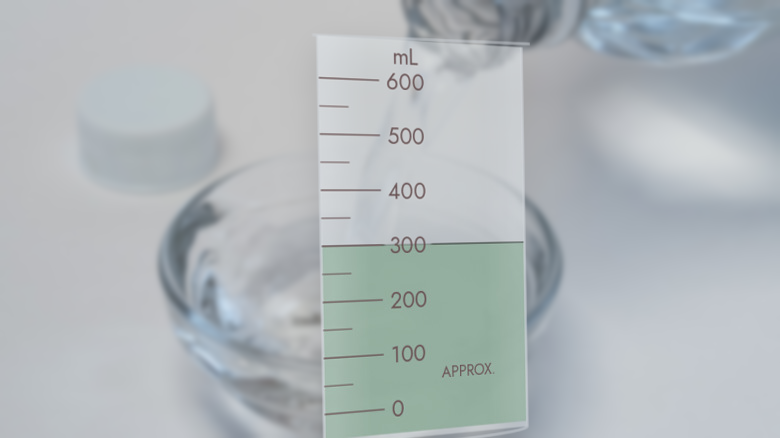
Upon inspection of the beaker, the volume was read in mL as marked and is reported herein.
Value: 300 mL
